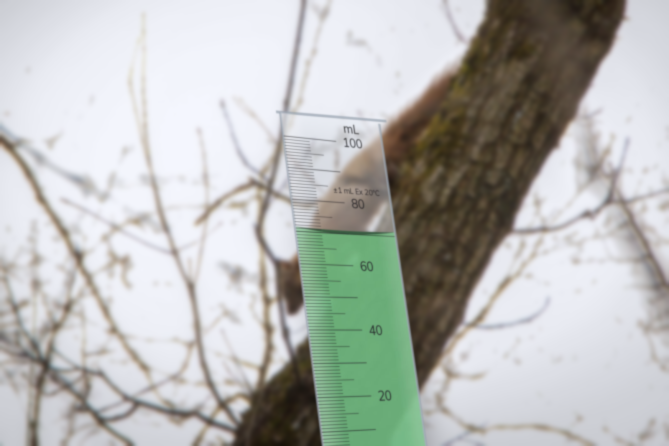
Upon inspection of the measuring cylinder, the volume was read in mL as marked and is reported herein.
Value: 70 mL
